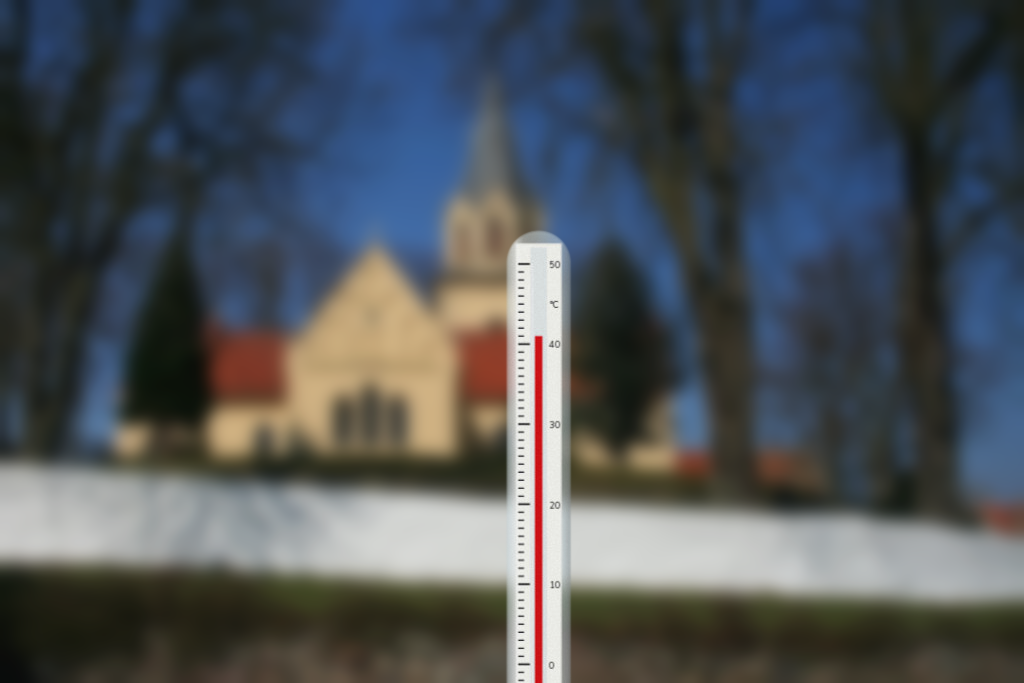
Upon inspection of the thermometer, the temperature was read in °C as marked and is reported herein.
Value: 41 °C
